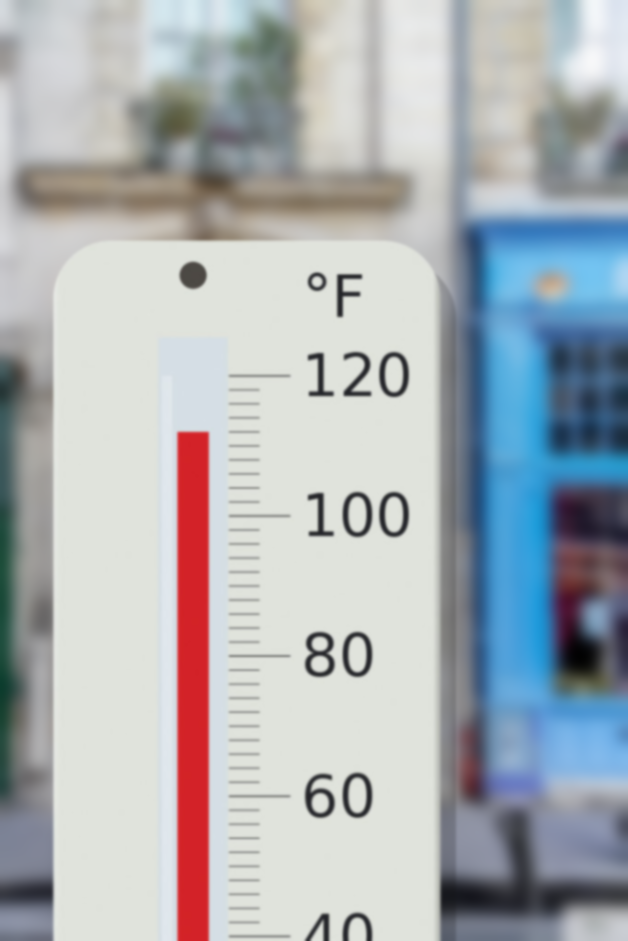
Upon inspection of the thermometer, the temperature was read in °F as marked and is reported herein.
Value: 112 °F
